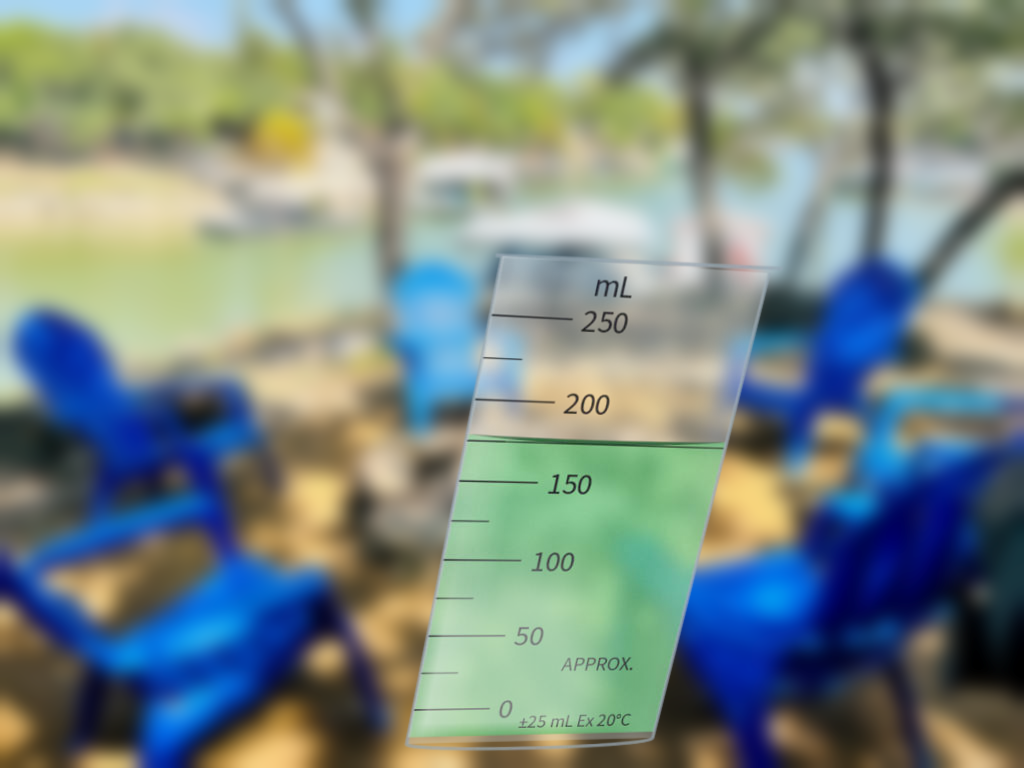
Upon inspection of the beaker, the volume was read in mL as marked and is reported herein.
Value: 175 mL
